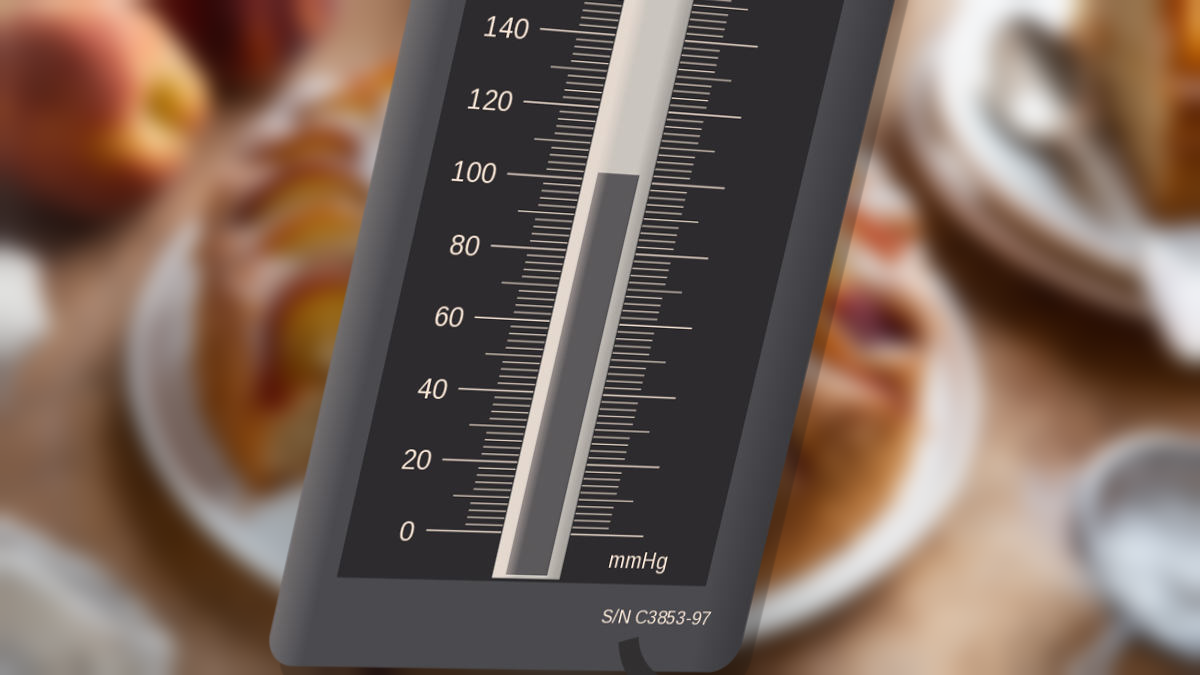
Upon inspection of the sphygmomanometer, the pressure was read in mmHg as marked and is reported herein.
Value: 102 mmHg
